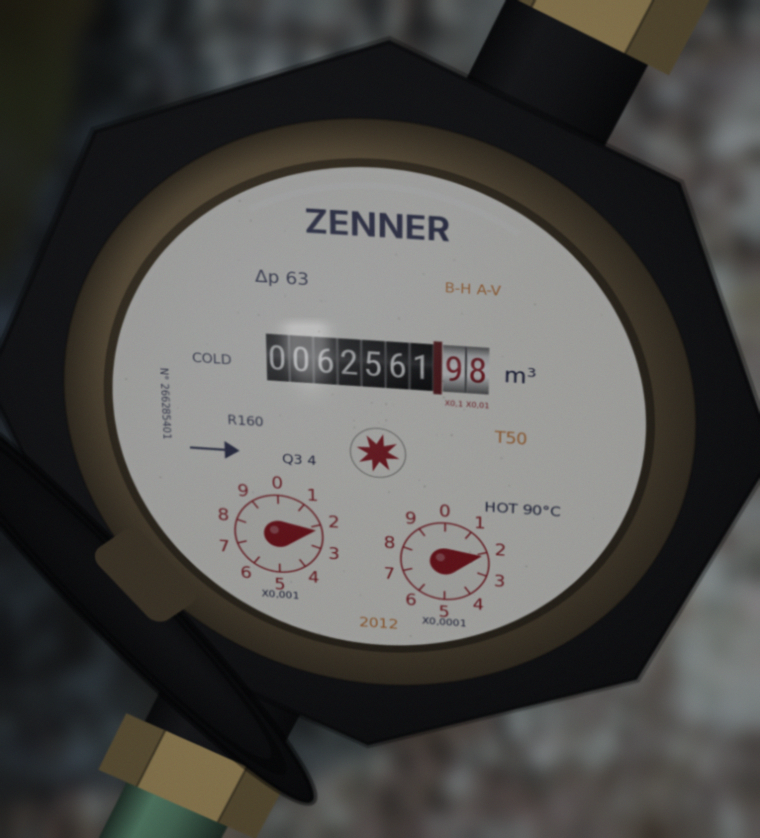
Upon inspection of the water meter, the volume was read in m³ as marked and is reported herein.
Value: 62561.9822 m³
